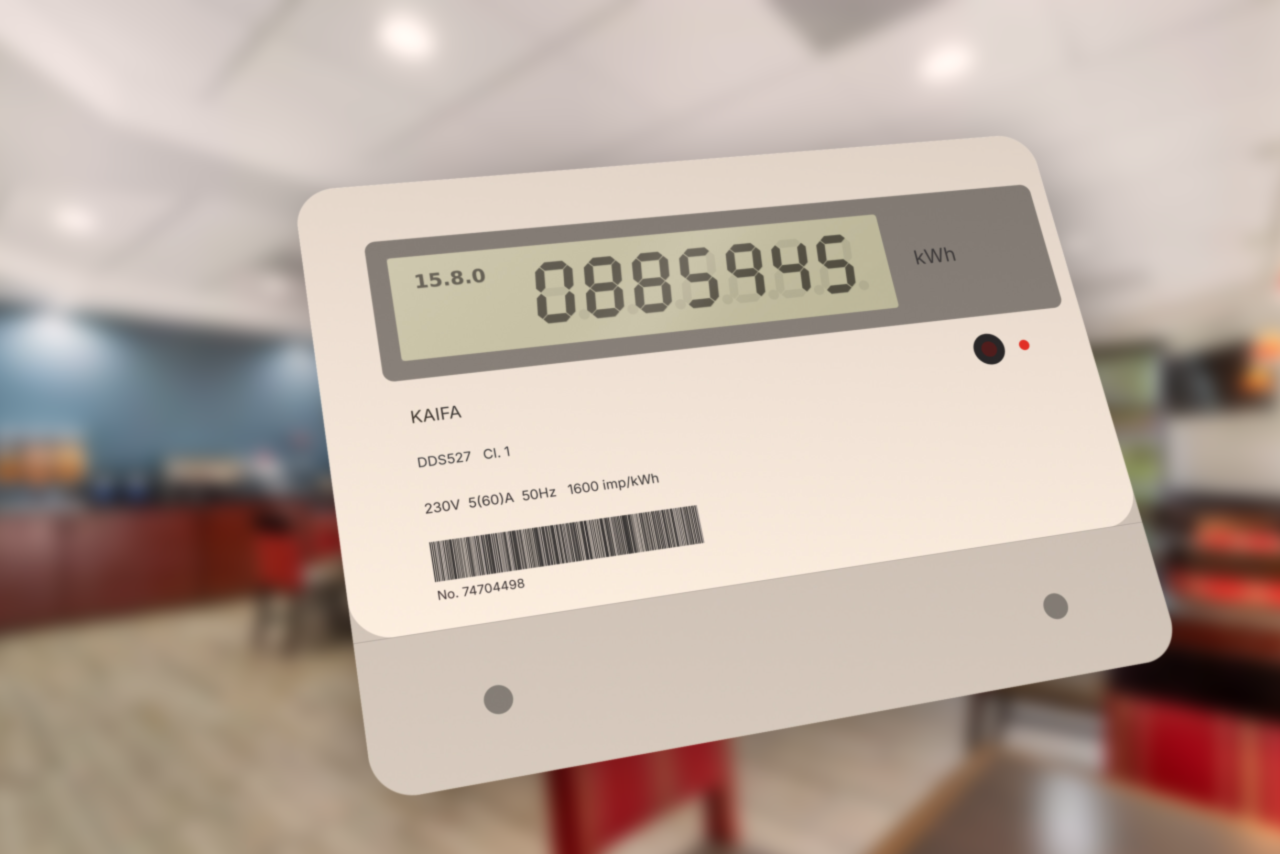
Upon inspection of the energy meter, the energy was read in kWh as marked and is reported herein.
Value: 885945 kWh
